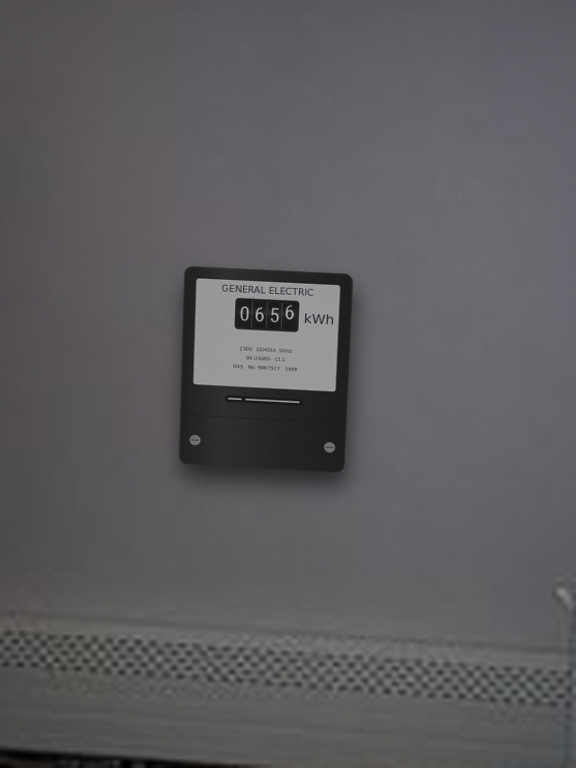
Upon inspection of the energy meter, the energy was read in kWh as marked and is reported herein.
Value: 656 kWh
